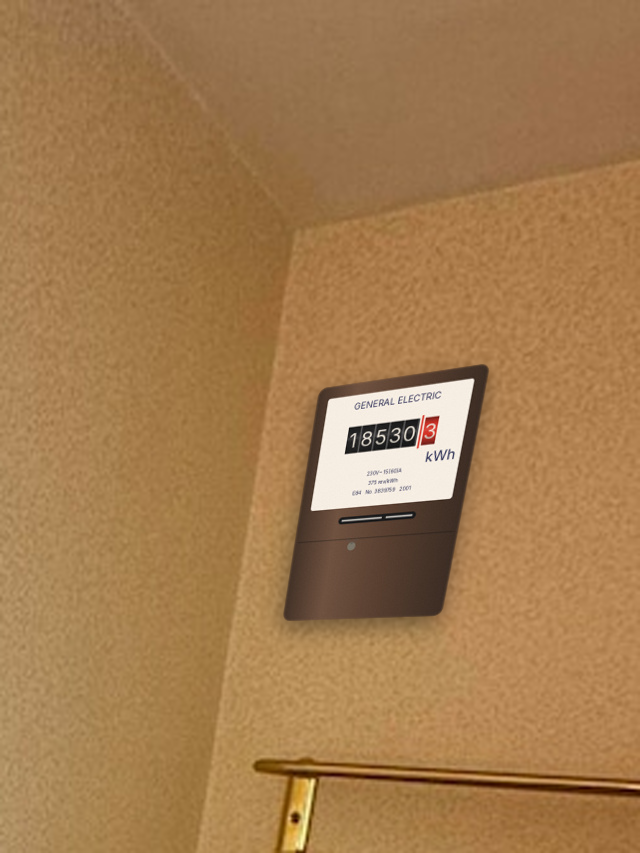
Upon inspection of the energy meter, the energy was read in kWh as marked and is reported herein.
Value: 18530.3 kWh
